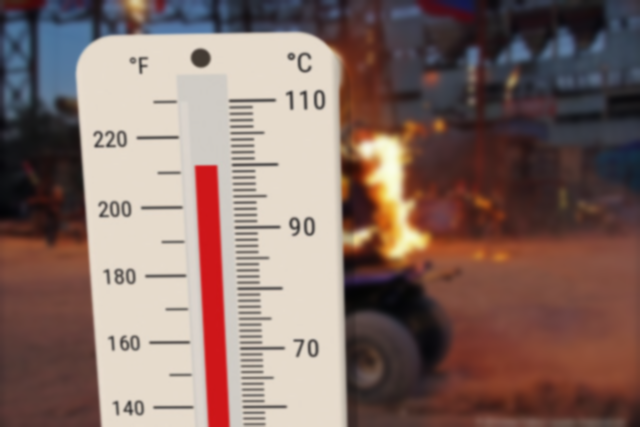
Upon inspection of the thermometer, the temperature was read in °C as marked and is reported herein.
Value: 100 °C
